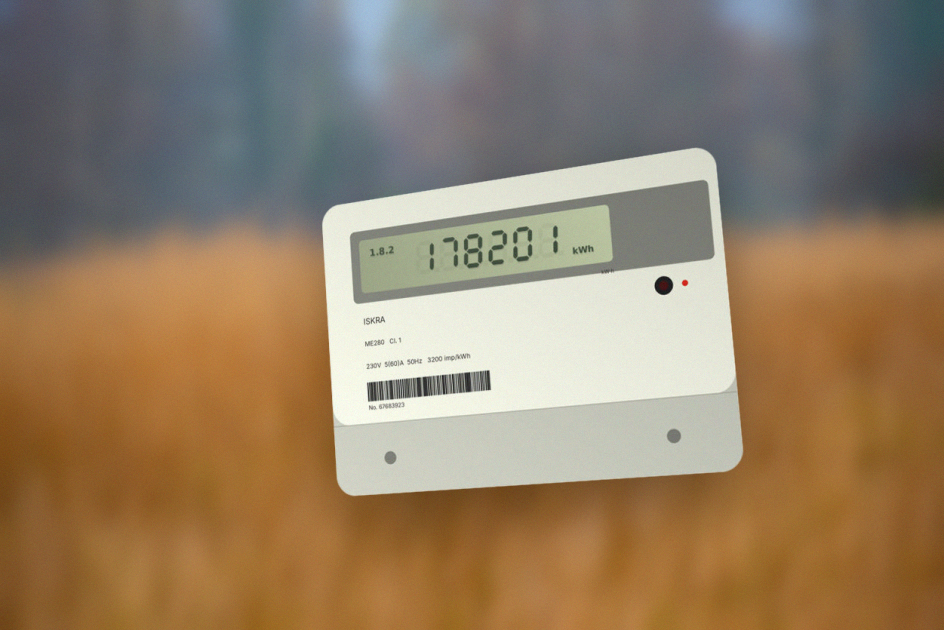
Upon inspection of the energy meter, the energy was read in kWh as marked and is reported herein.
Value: 178201 kWh
